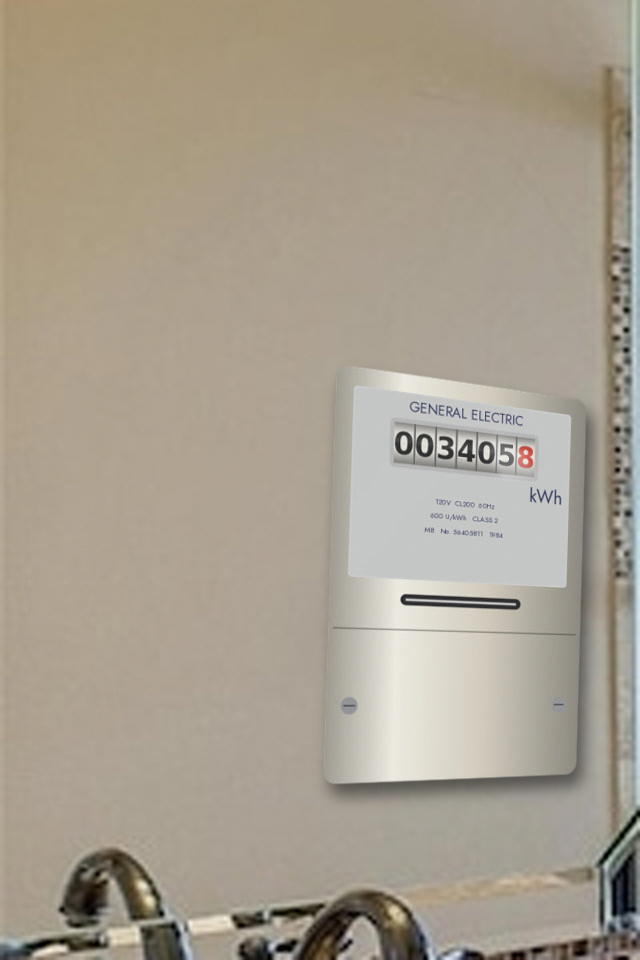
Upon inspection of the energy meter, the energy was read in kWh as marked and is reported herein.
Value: 3405.8 kWh
